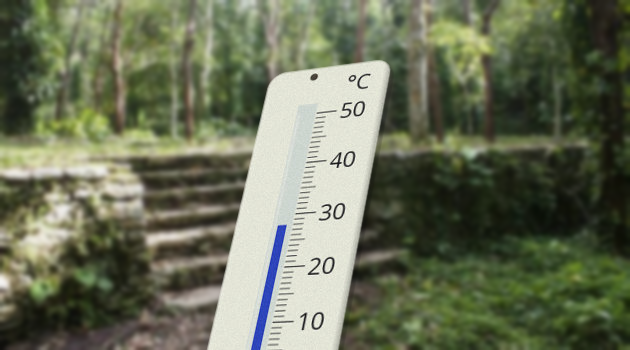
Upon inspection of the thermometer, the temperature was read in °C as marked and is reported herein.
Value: 28 °C
